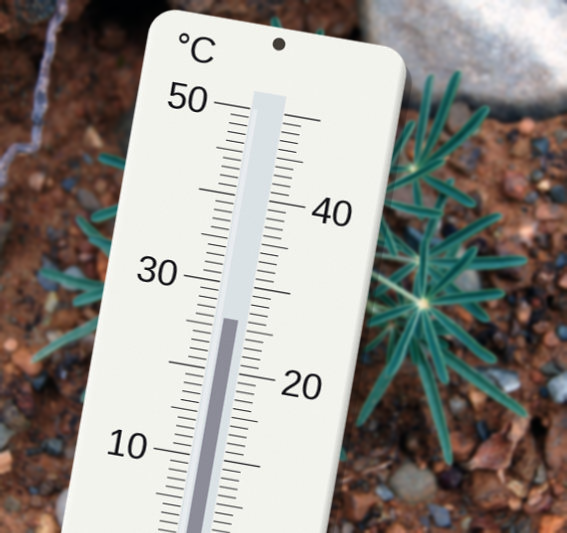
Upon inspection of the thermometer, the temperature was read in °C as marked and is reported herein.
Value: 26 °C
